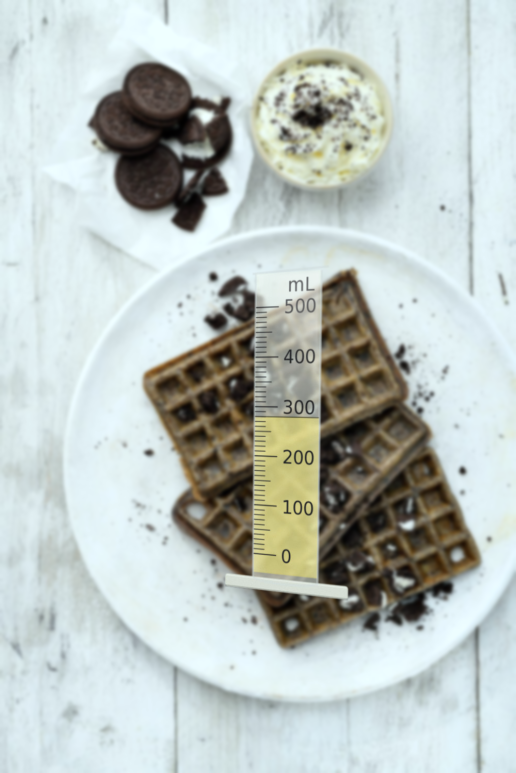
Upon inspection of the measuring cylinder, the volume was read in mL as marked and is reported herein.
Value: 280 mL
